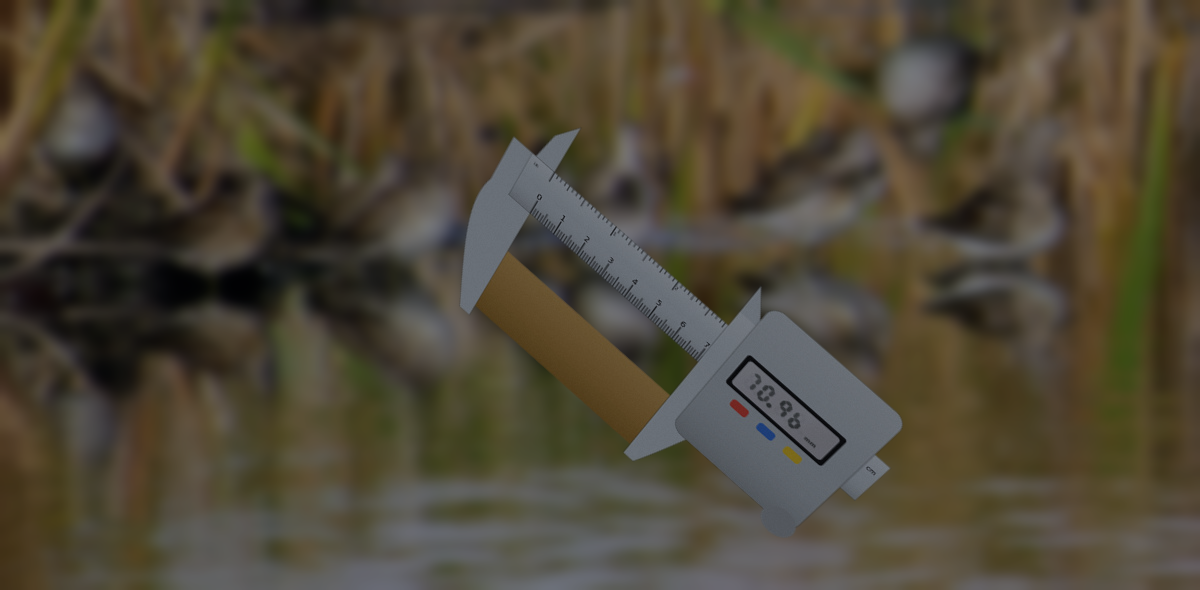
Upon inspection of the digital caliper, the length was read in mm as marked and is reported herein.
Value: 70.96 mm
